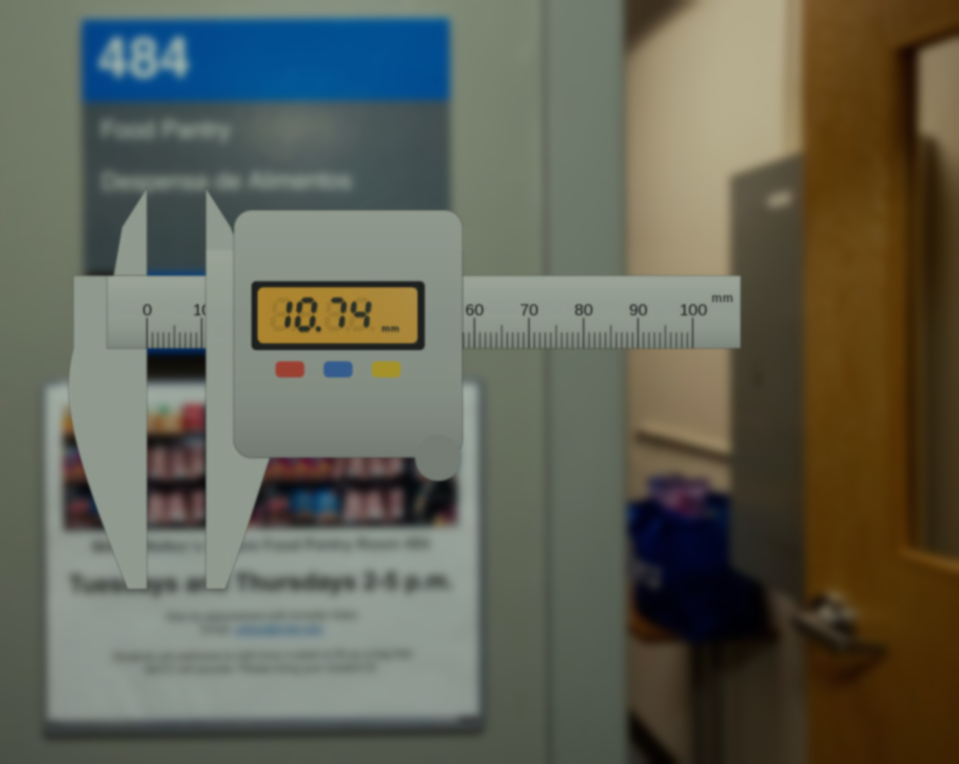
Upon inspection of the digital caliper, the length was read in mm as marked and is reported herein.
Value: 10.74 mm
